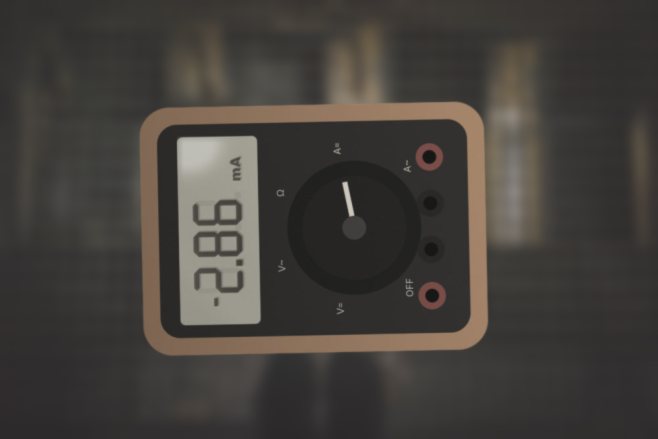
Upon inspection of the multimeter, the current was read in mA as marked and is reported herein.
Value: -2.86 mA
